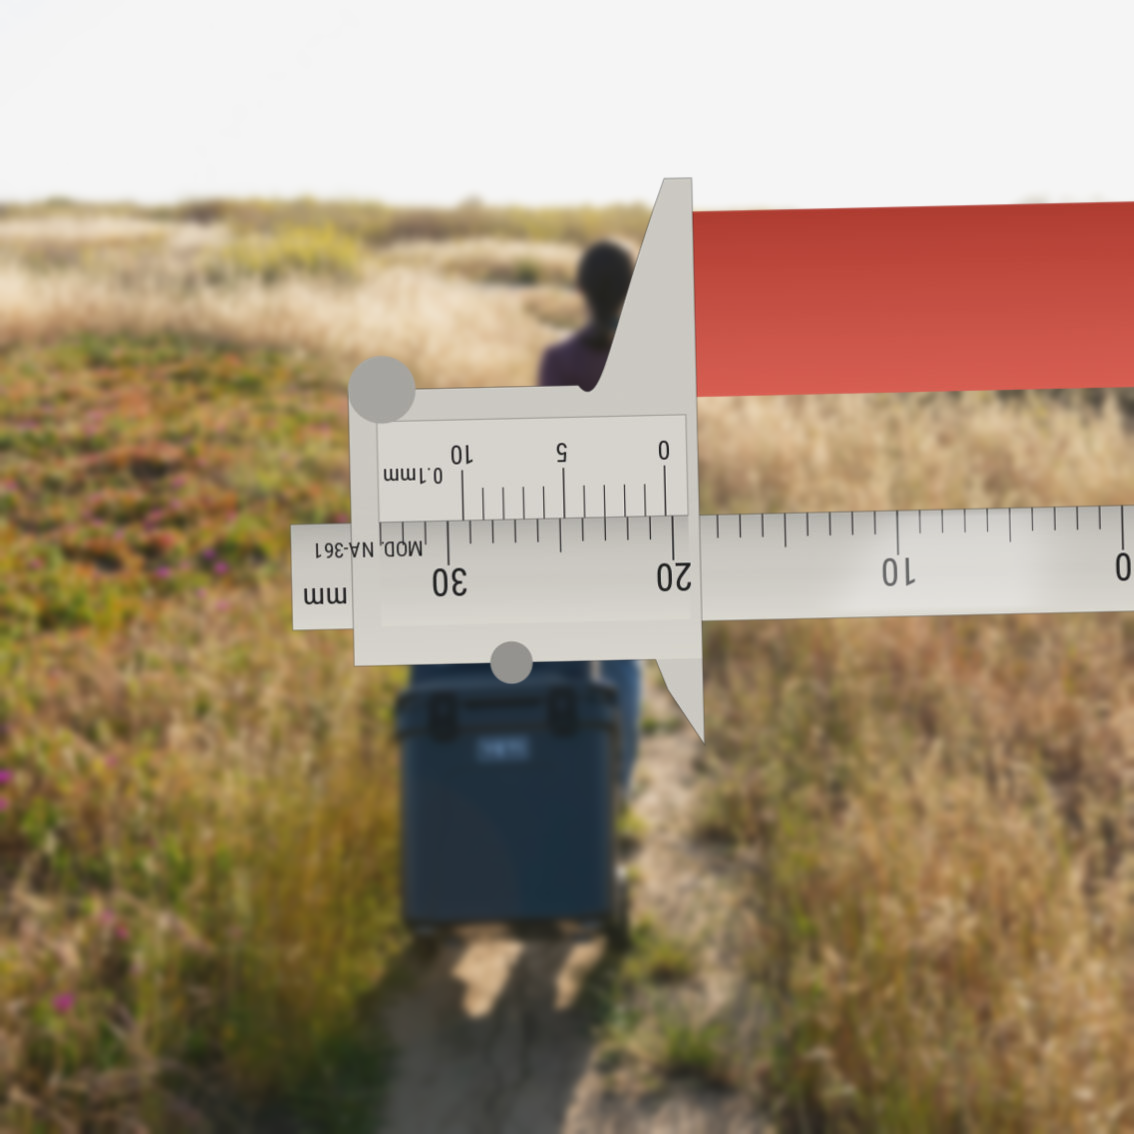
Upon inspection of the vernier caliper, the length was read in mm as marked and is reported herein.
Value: 20.3 mm
